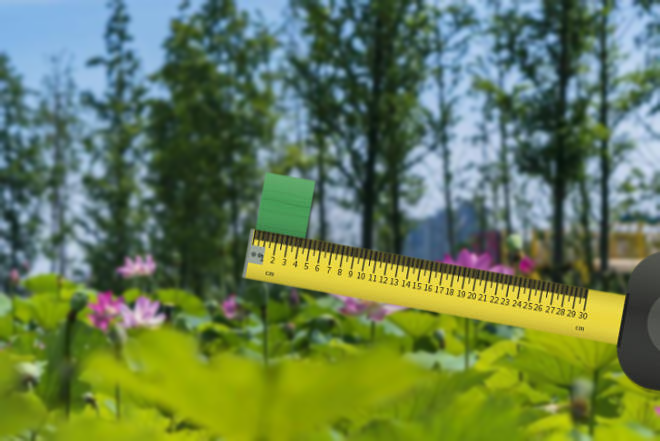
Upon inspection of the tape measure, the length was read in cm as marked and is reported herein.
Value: 4.5 cm
